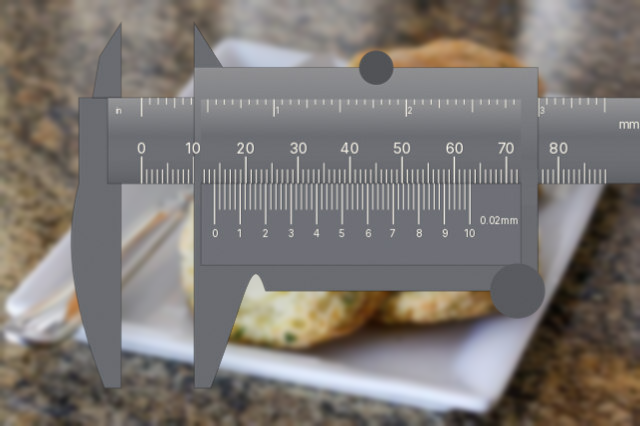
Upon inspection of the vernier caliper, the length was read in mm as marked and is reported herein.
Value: 14.0 mm
